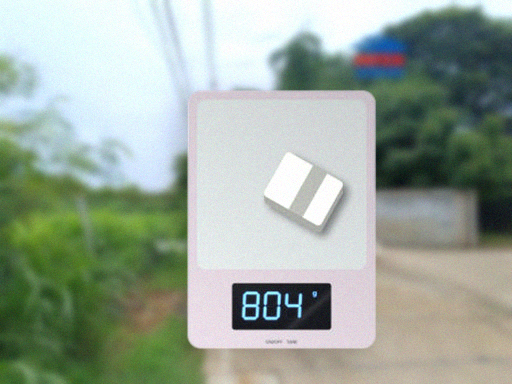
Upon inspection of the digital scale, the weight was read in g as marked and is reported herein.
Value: 804 g
